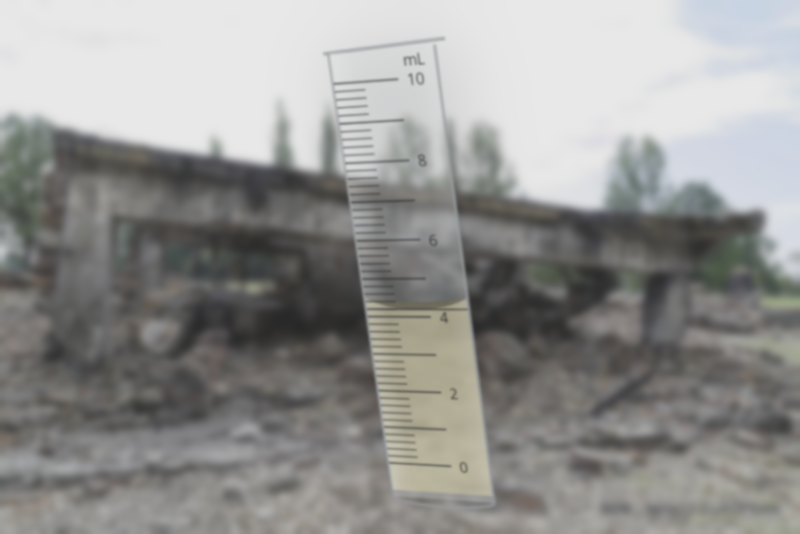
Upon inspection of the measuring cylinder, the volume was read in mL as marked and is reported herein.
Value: 4.2 mL
